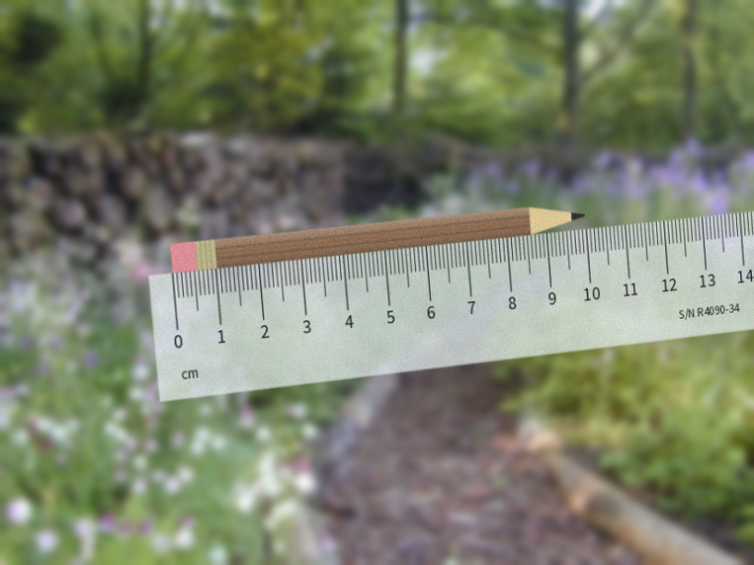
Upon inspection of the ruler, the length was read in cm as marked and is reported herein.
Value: 10 cm
